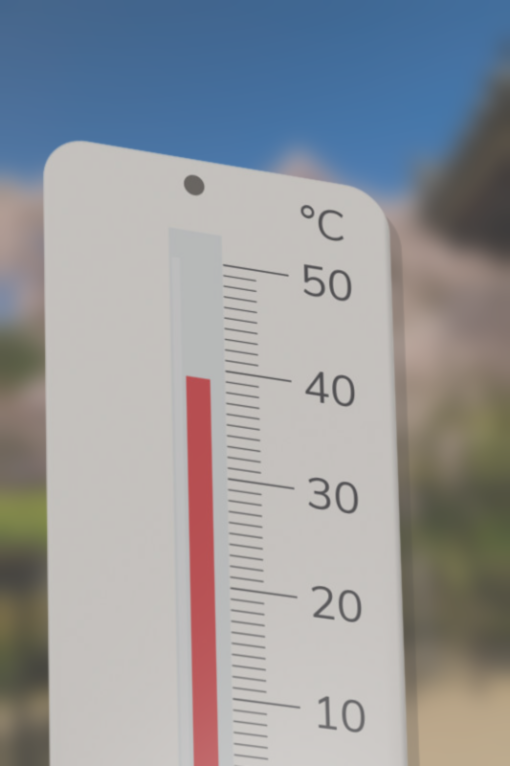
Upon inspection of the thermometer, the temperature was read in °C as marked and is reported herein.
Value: 39 °C
